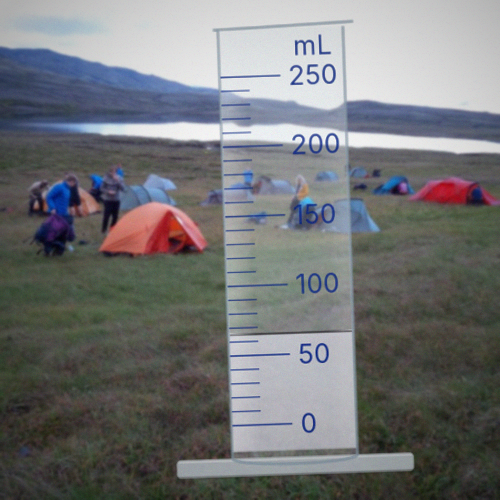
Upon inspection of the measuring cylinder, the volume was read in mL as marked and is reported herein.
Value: 65 mL
